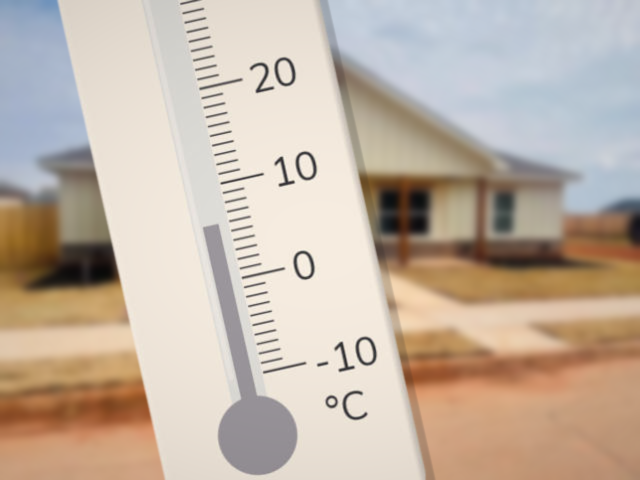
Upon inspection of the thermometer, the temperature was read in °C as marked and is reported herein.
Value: 6 °C
